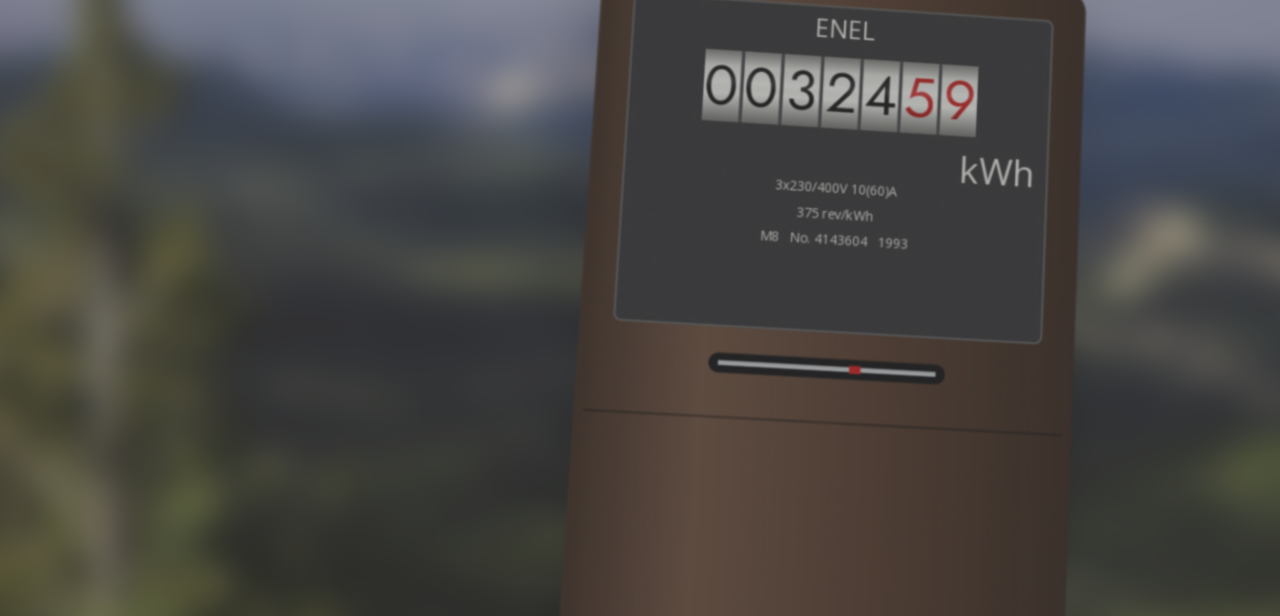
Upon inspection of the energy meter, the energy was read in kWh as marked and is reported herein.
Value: 324.59 kWh
